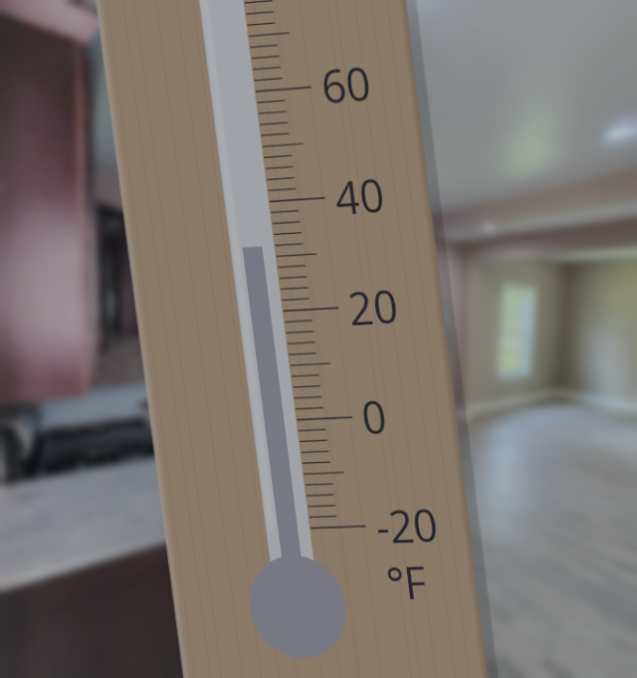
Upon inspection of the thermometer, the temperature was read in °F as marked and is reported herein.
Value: 32 °F
